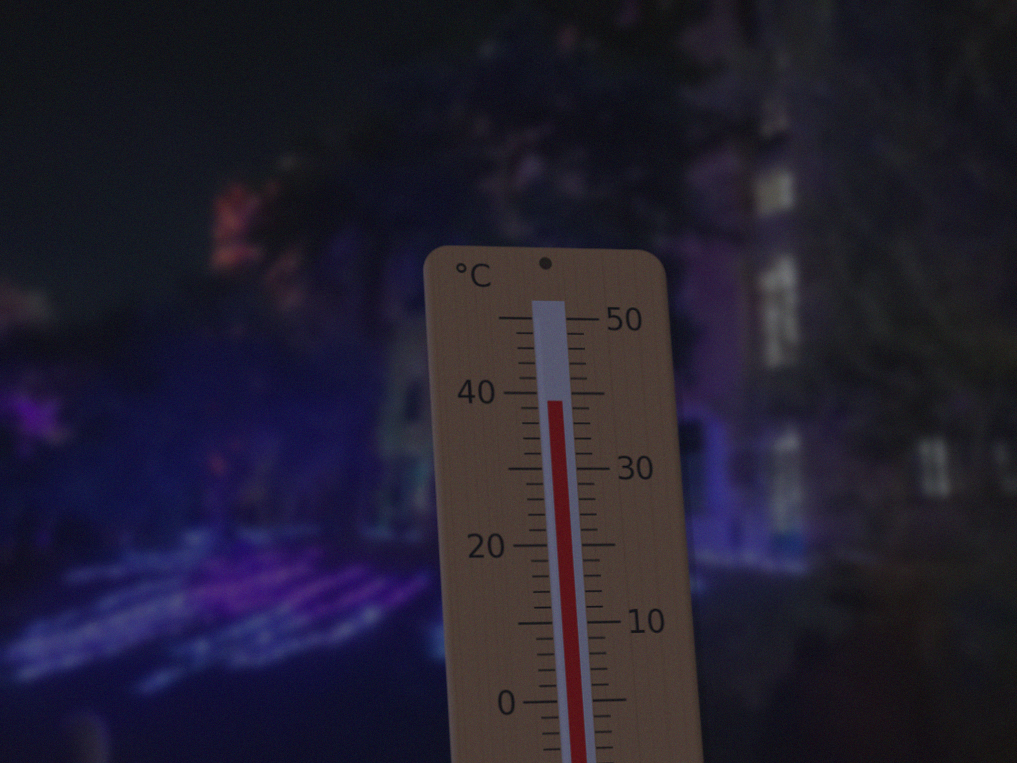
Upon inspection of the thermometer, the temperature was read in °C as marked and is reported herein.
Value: 39 °C
